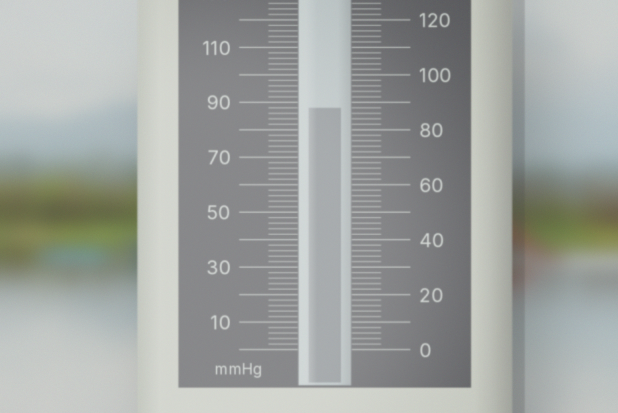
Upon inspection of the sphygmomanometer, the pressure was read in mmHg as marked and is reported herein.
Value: 88 mmHg
